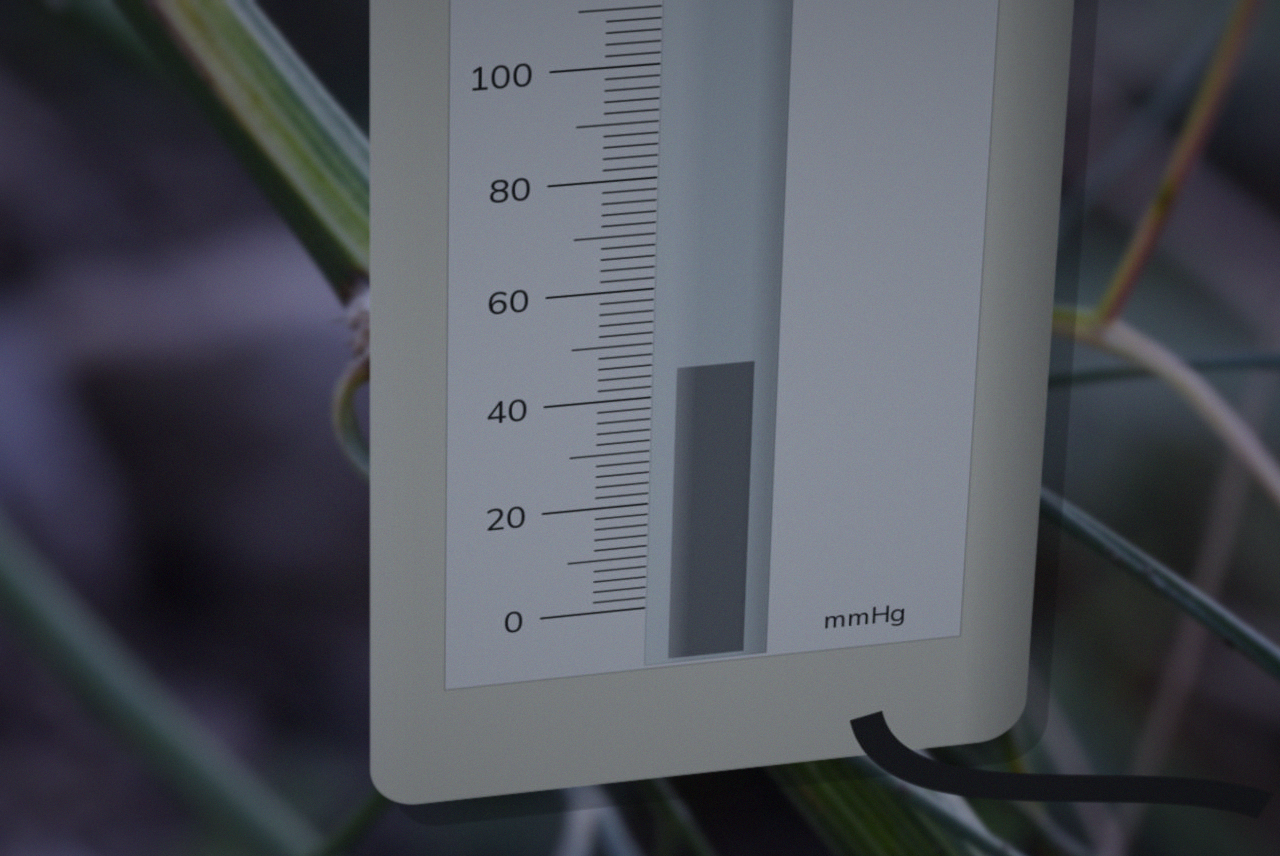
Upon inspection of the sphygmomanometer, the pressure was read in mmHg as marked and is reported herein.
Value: 45 mmHg
